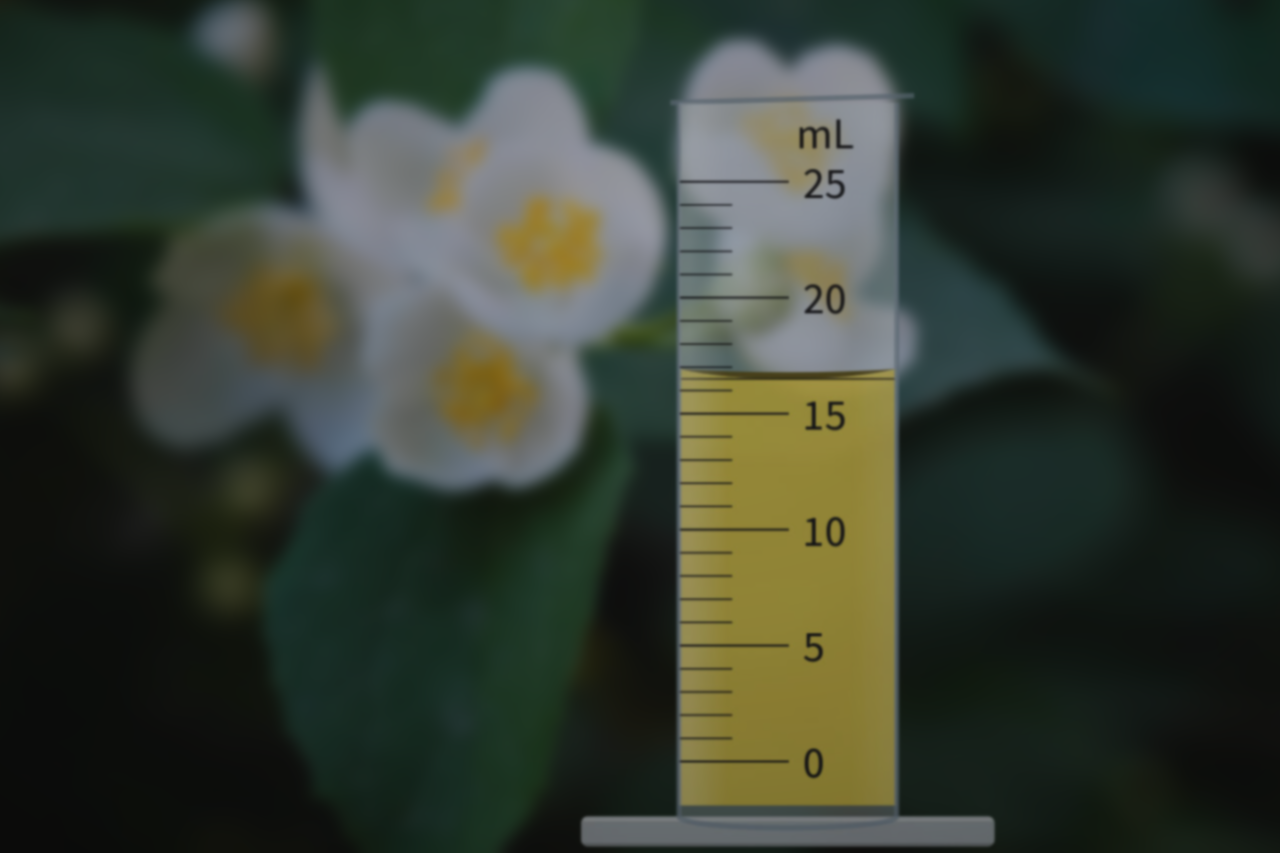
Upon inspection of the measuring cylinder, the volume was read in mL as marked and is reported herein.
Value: 16.5 mL
